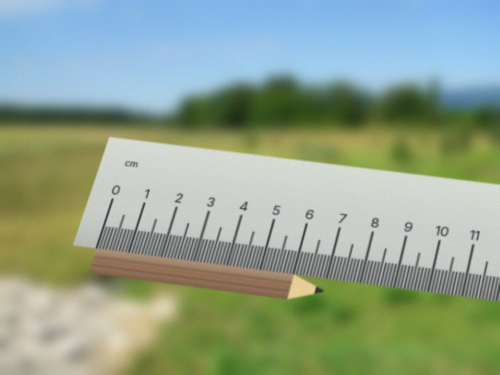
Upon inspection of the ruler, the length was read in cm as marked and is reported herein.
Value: 7 cm
